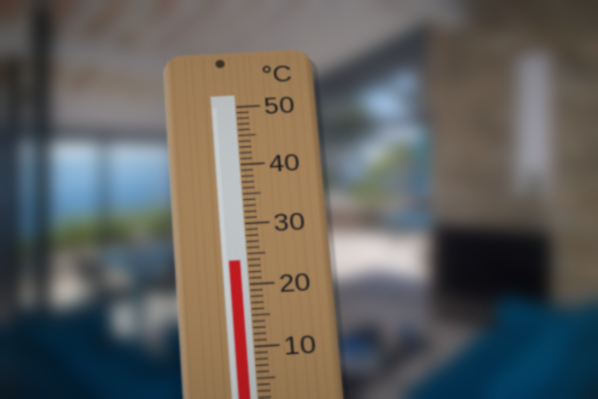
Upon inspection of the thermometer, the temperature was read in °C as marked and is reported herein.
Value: 24 °C
